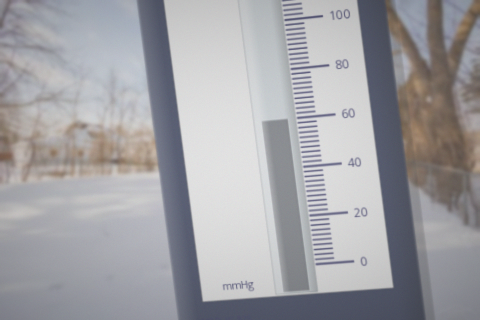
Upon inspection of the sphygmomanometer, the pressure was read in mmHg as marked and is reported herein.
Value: 60 mmHg
